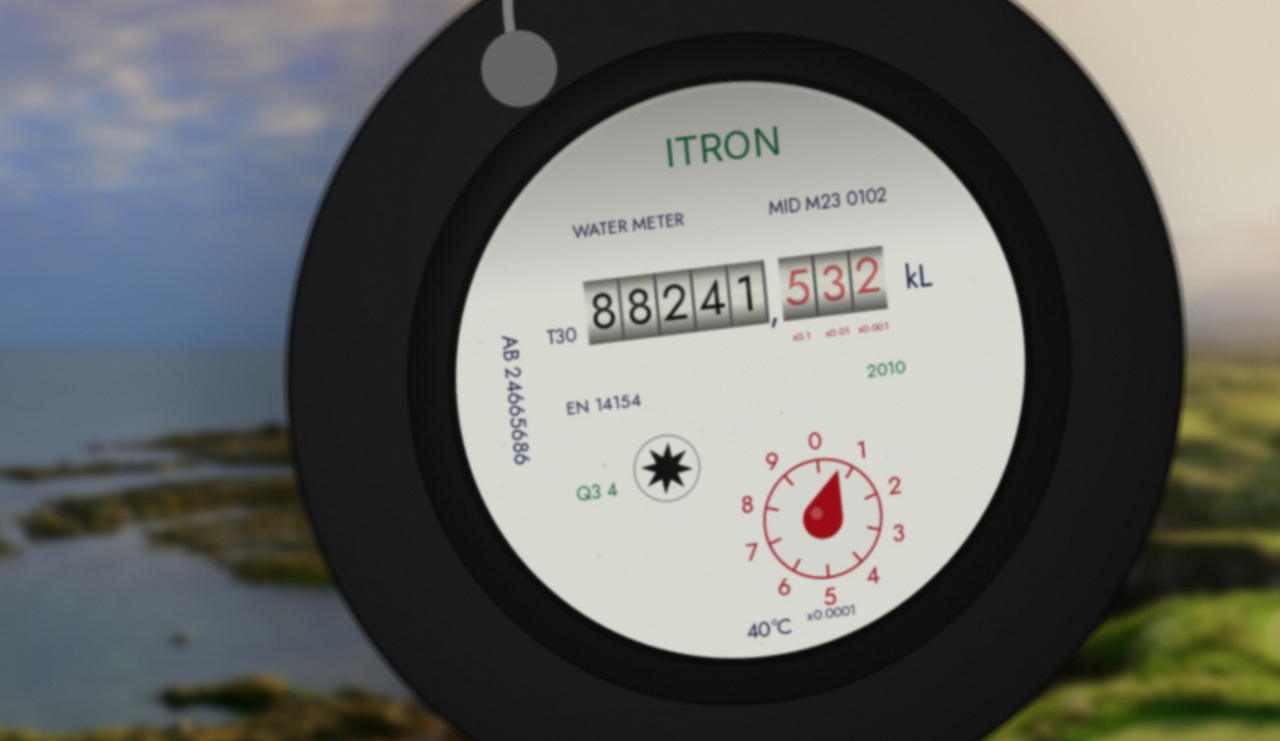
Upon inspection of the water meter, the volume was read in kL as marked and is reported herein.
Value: 88241.5320 kL
